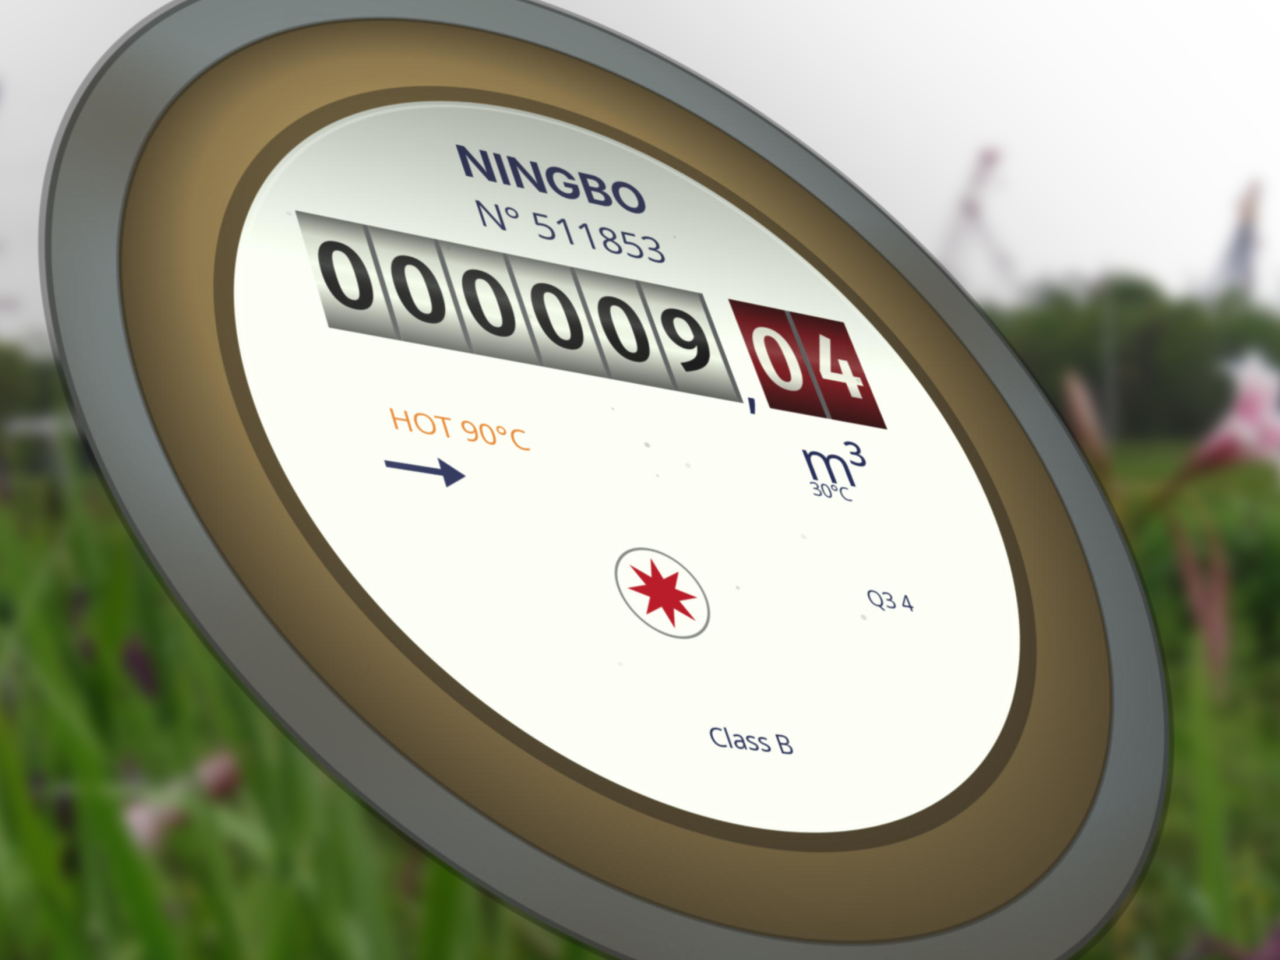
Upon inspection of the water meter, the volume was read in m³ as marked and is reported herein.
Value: 9.04 m³
